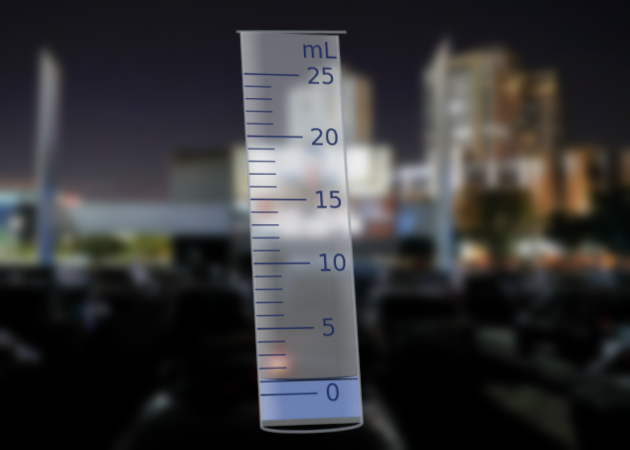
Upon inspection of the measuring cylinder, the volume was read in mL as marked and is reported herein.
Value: 1 mL
